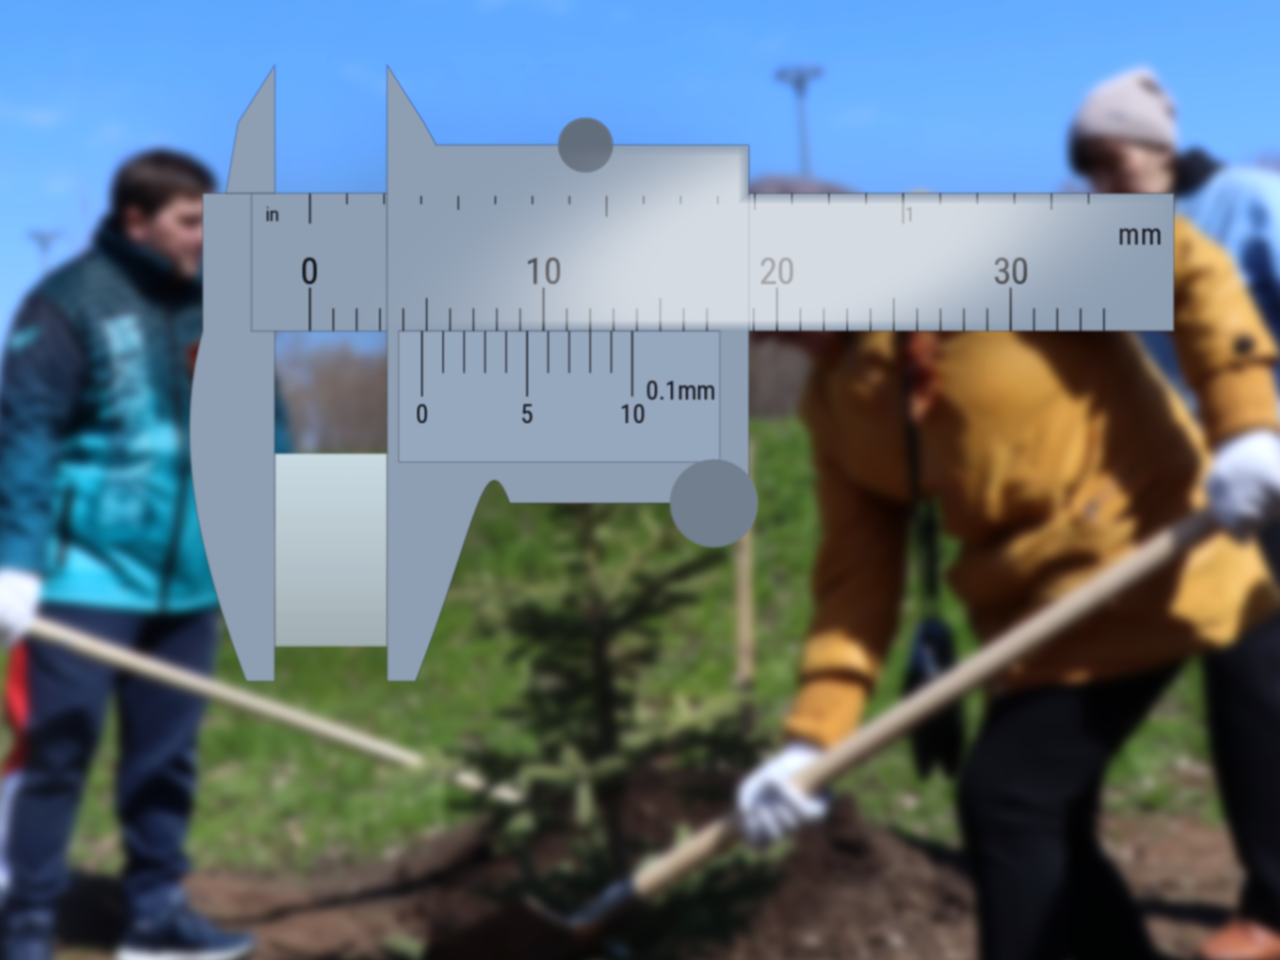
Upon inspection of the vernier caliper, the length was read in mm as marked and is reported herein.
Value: 4.8 mm
